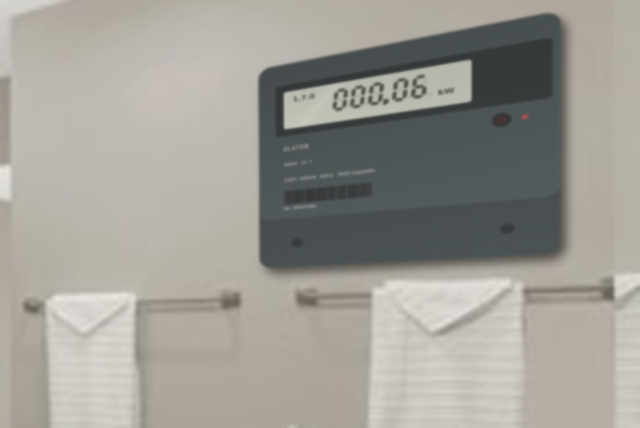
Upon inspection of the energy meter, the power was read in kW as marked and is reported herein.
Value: 0.06 kW
